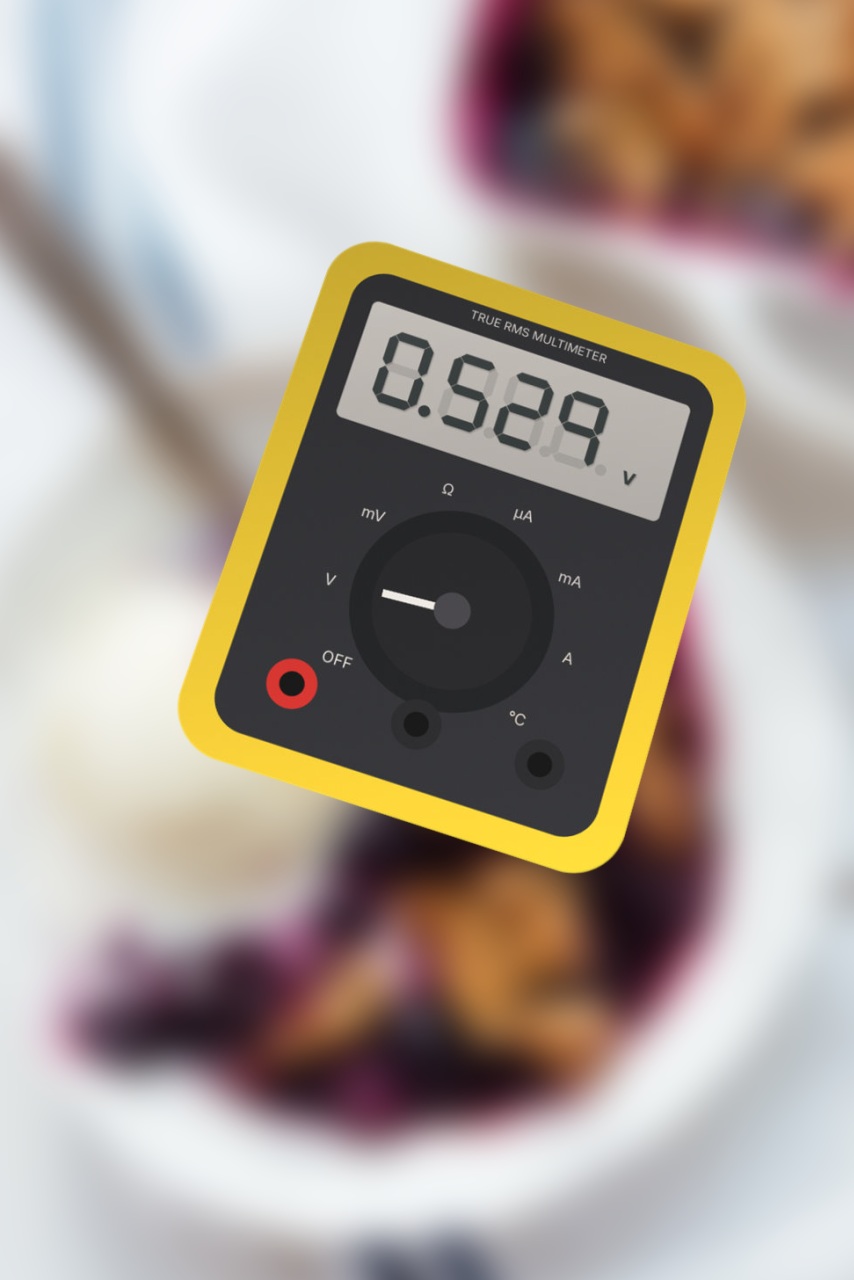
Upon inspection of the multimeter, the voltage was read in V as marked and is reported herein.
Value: 0.529 V
